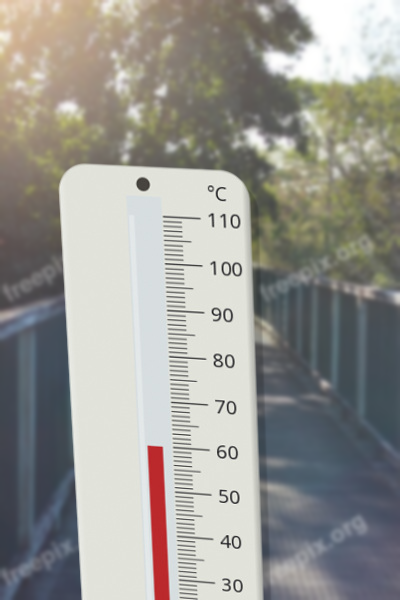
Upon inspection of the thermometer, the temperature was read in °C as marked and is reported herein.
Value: 60 °C
